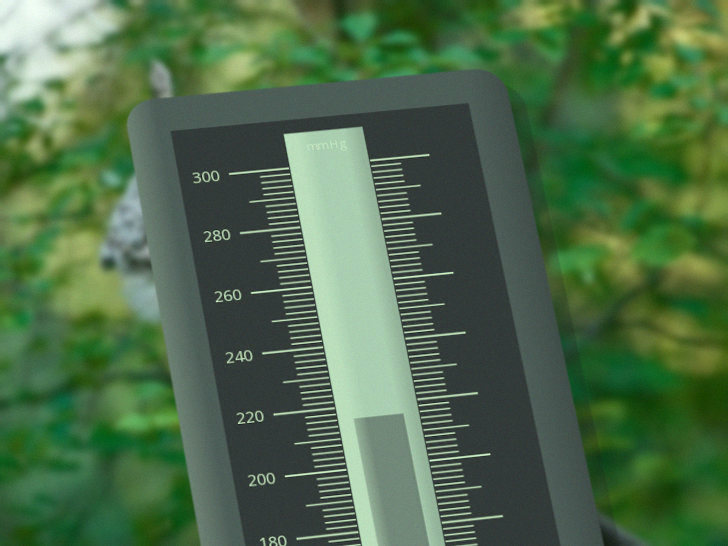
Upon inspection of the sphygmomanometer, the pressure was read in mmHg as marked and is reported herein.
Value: 216 mmHg
